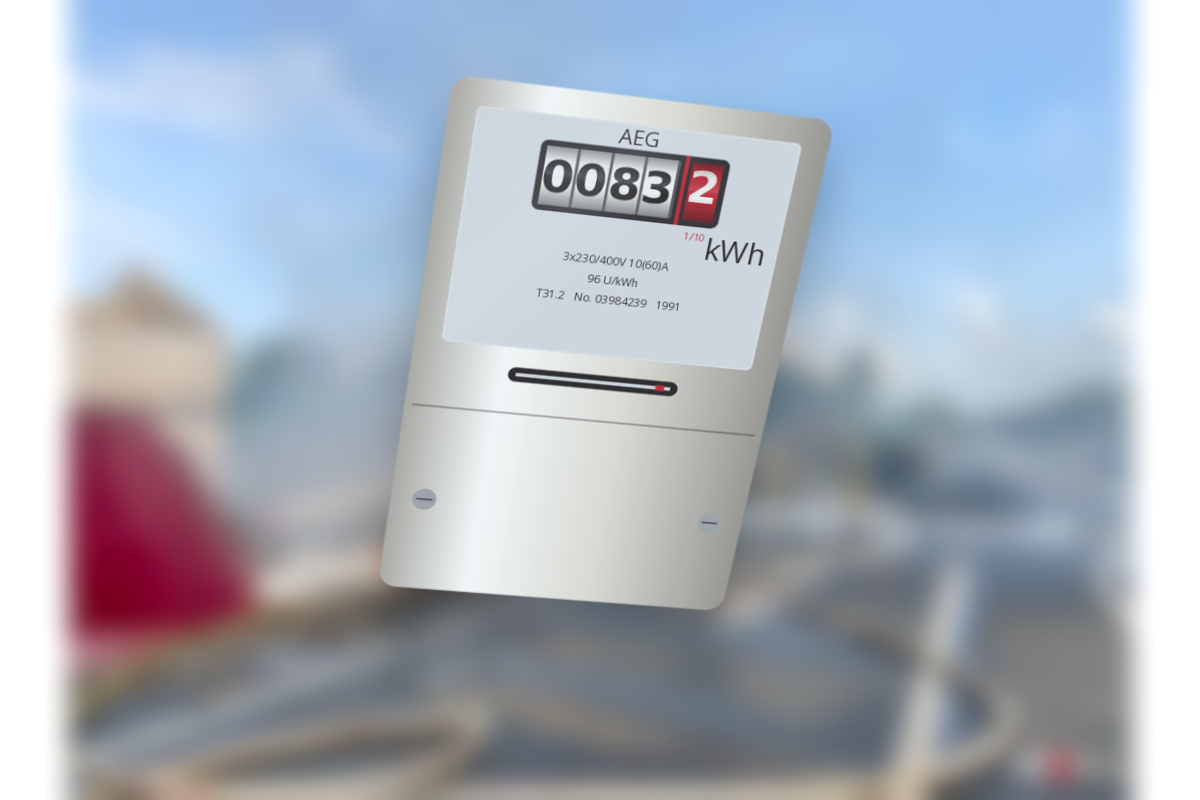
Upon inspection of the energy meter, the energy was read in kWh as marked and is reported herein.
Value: 83.2 kWh
